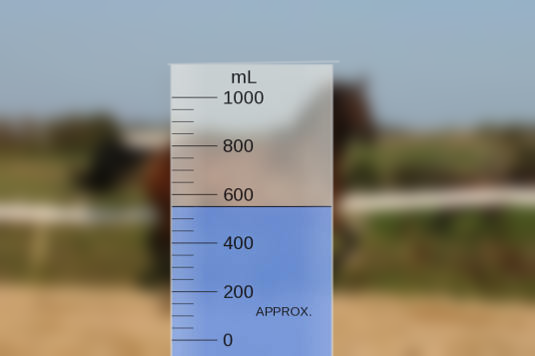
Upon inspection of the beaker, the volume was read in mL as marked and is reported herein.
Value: 550 mL
